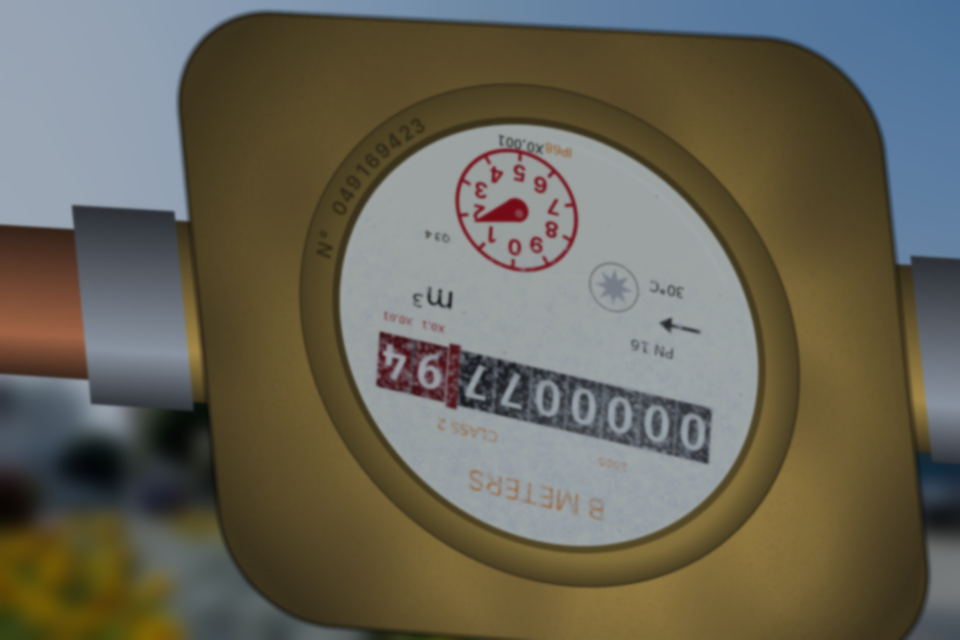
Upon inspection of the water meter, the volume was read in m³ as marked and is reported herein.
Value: 77.941 m³
